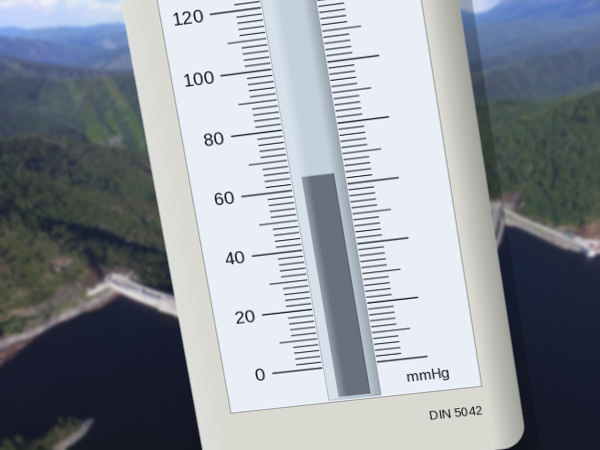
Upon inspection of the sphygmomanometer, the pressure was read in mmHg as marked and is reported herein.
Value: 64 mmHg
